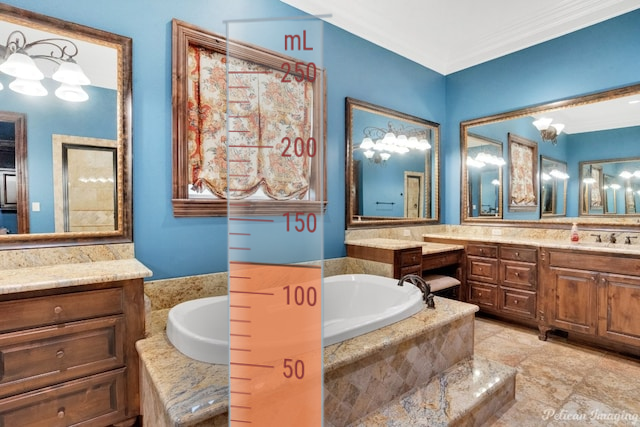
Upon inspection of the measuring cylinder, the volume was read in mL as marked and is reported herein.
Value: 120 mL
